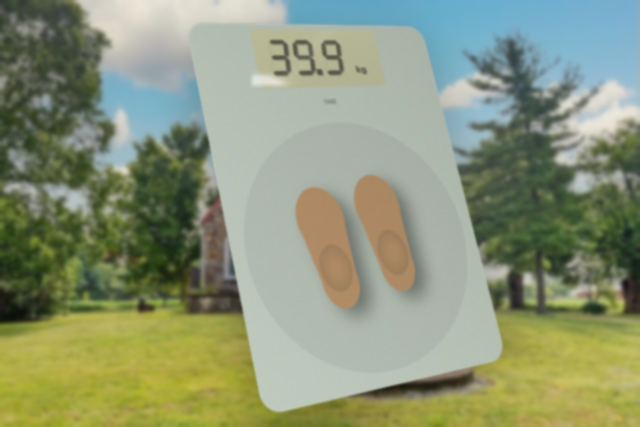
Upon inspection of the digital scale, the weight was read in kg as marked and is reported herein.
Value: 39.9 kg
